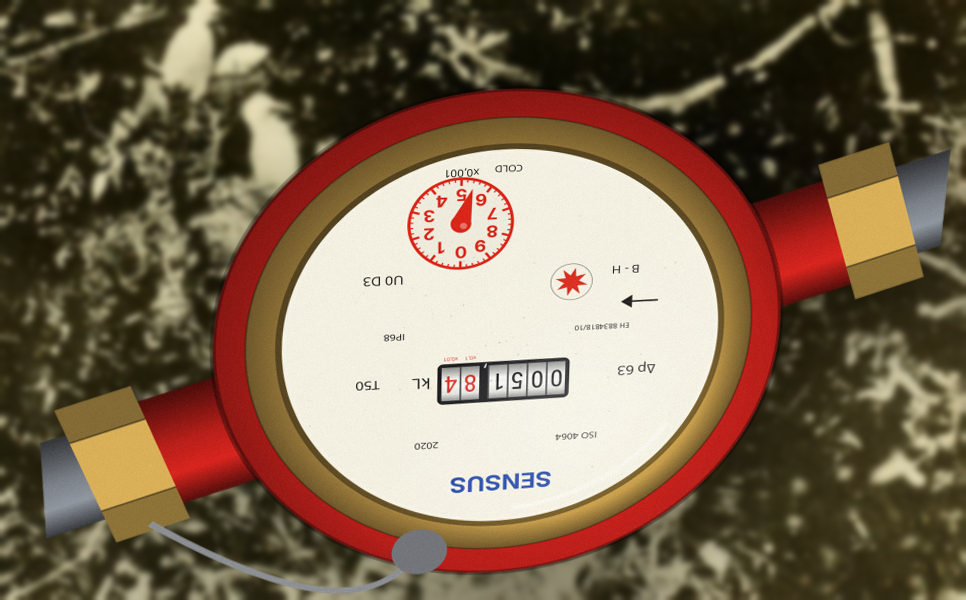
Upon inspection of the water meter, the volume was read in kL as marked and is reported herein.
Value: 51.845 kL
